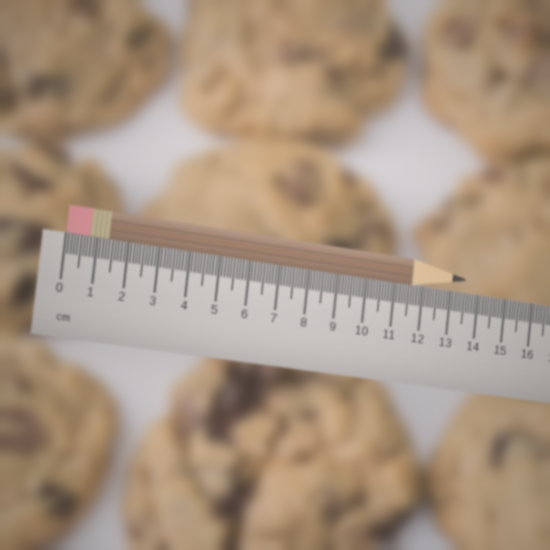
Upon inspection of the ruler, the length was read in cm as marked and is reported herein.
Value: 13.5 cm
